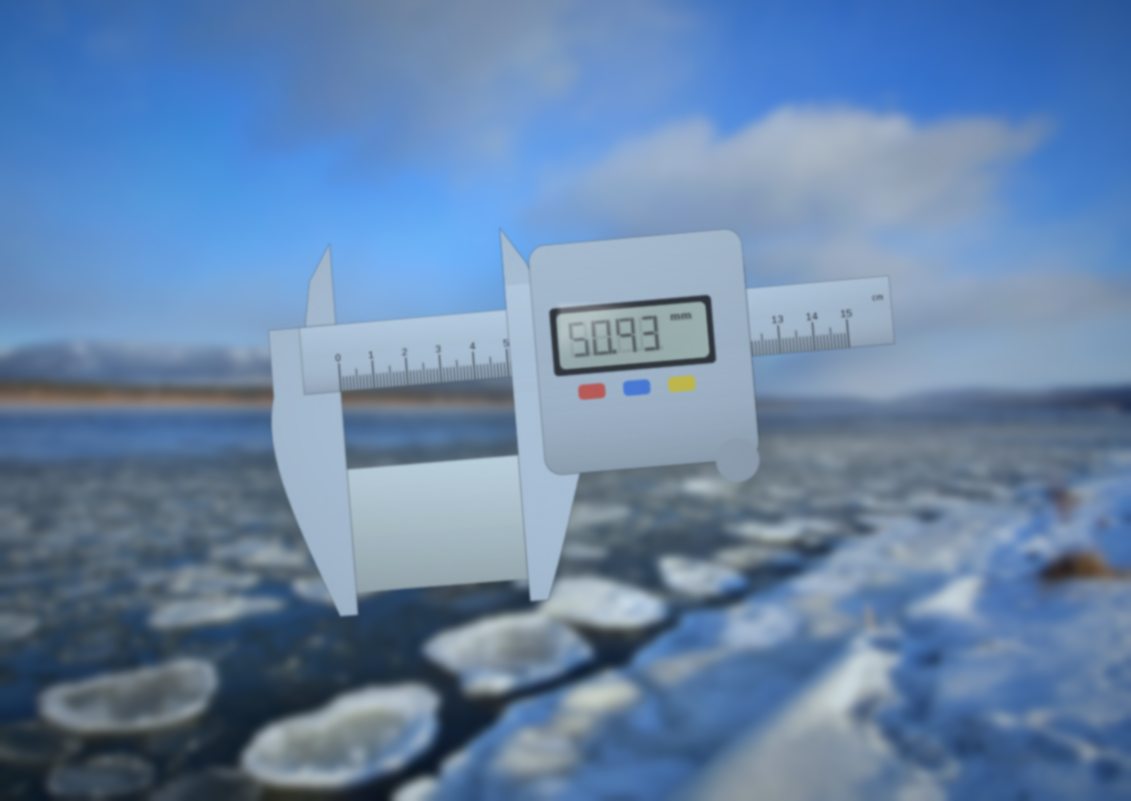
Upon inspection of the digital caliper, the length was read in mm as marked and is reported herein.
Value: 50.93 mm
